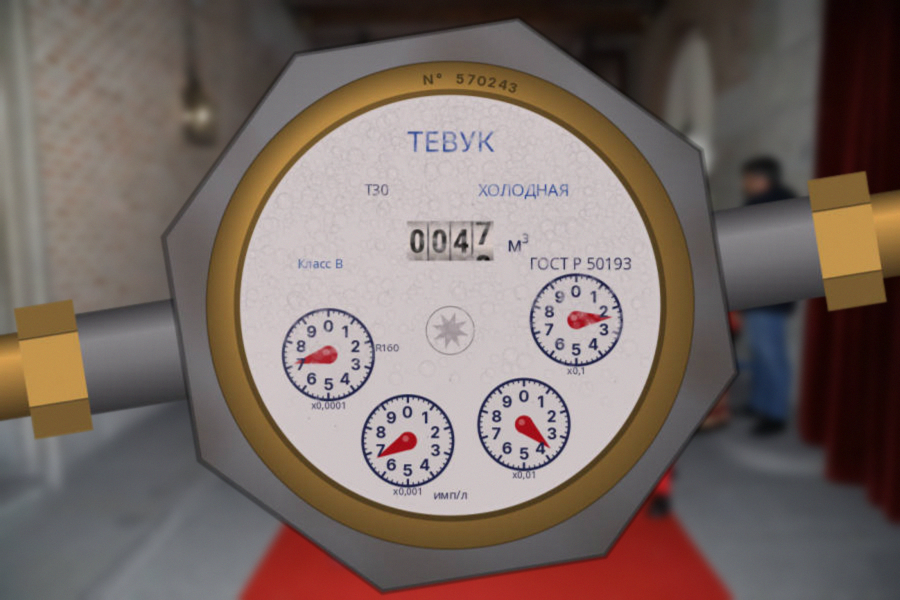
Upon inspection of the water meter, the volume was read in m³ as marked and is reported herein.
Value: 47.2367 m³
